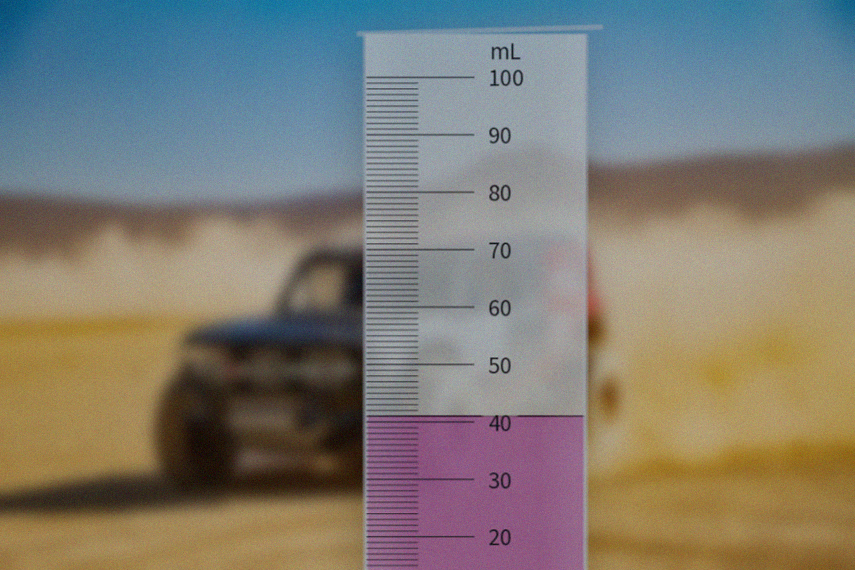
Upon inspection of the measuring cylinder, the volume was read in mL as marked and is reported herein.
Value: 41 mL
